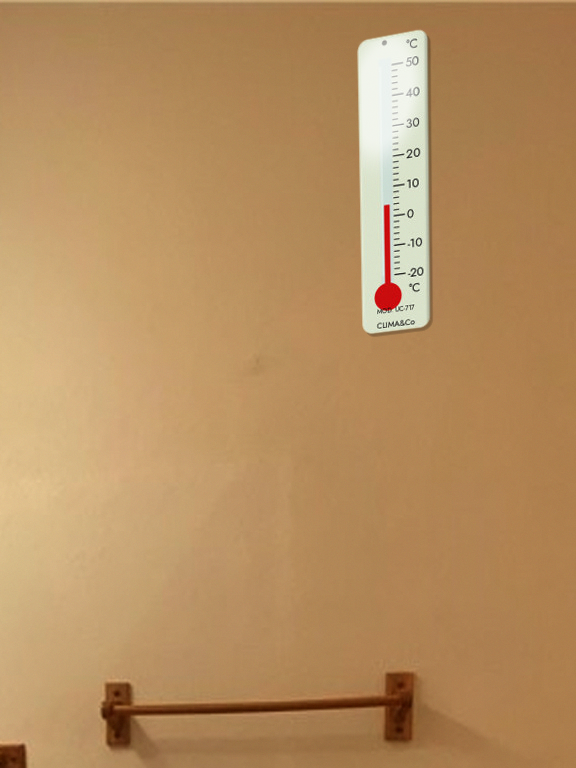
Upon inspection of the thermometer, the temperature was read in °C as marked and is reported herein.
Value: 4 °C
